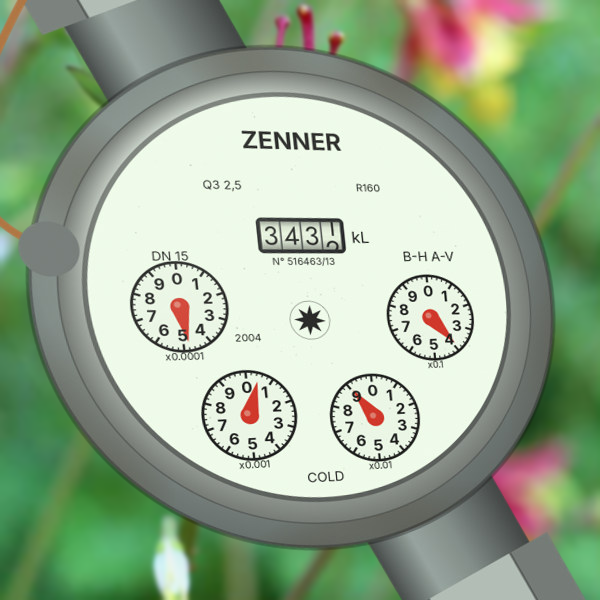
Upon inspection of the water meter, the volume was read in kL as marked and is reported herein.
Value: 3431.3904 kL
